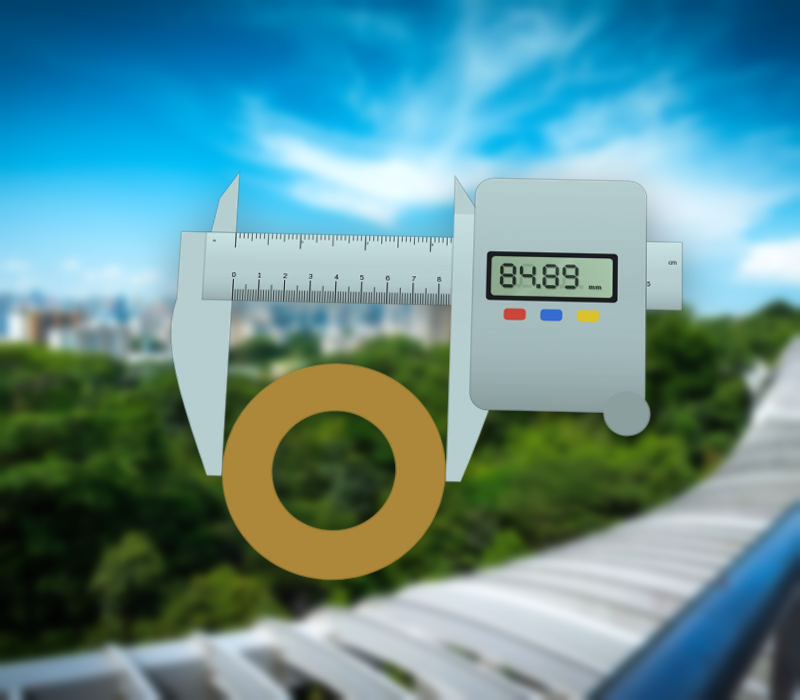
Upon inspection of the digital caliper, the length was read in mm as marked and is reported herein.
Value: 84.89 mm
